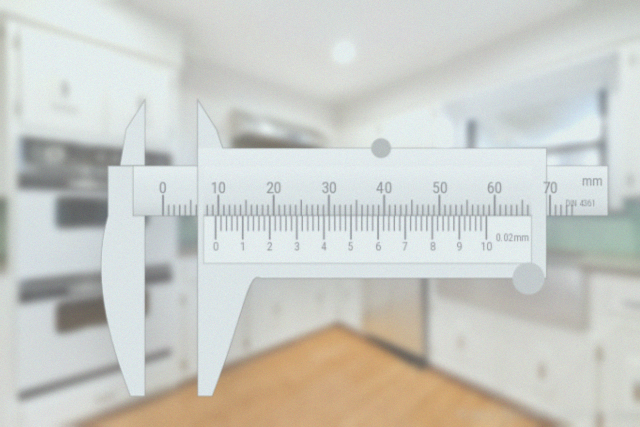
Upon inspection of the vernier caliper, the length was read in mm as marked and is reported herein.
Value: 9.5 mm
